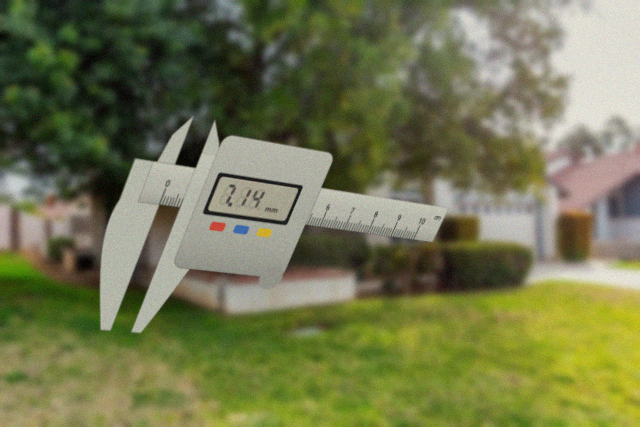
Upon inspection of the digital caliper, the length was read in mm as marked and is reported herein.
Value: 7.14 mm
